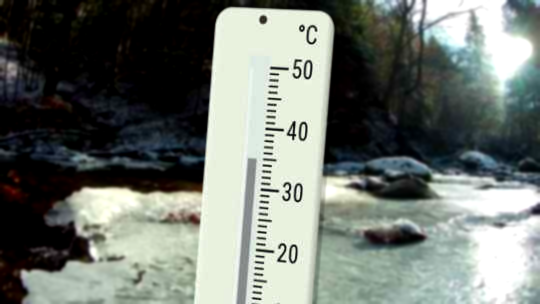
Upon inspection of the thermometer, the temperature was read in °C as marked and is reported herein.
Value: 35 °C
